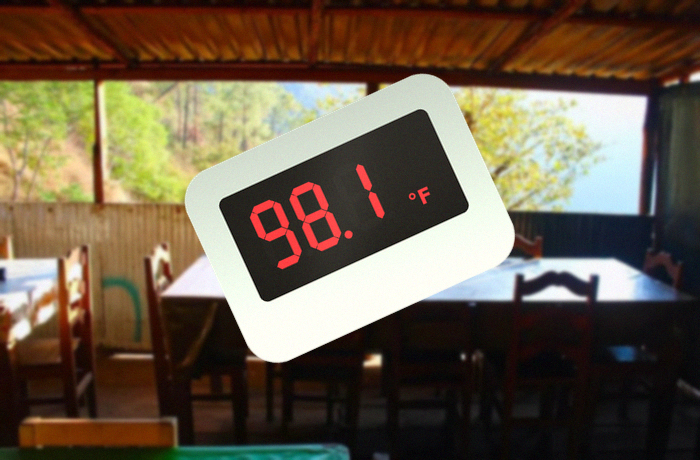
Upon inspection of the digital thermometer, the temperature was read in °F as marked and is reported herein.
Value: 98.1 °F
